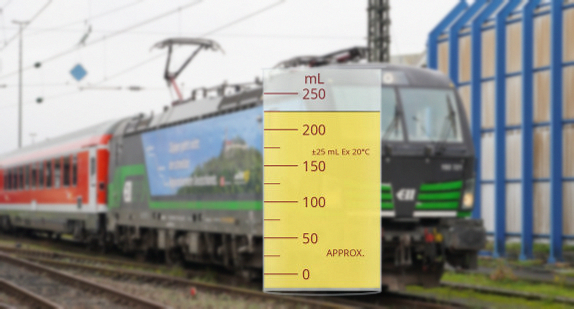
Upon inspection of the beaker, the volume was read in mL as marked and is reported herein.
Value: 225 mL
